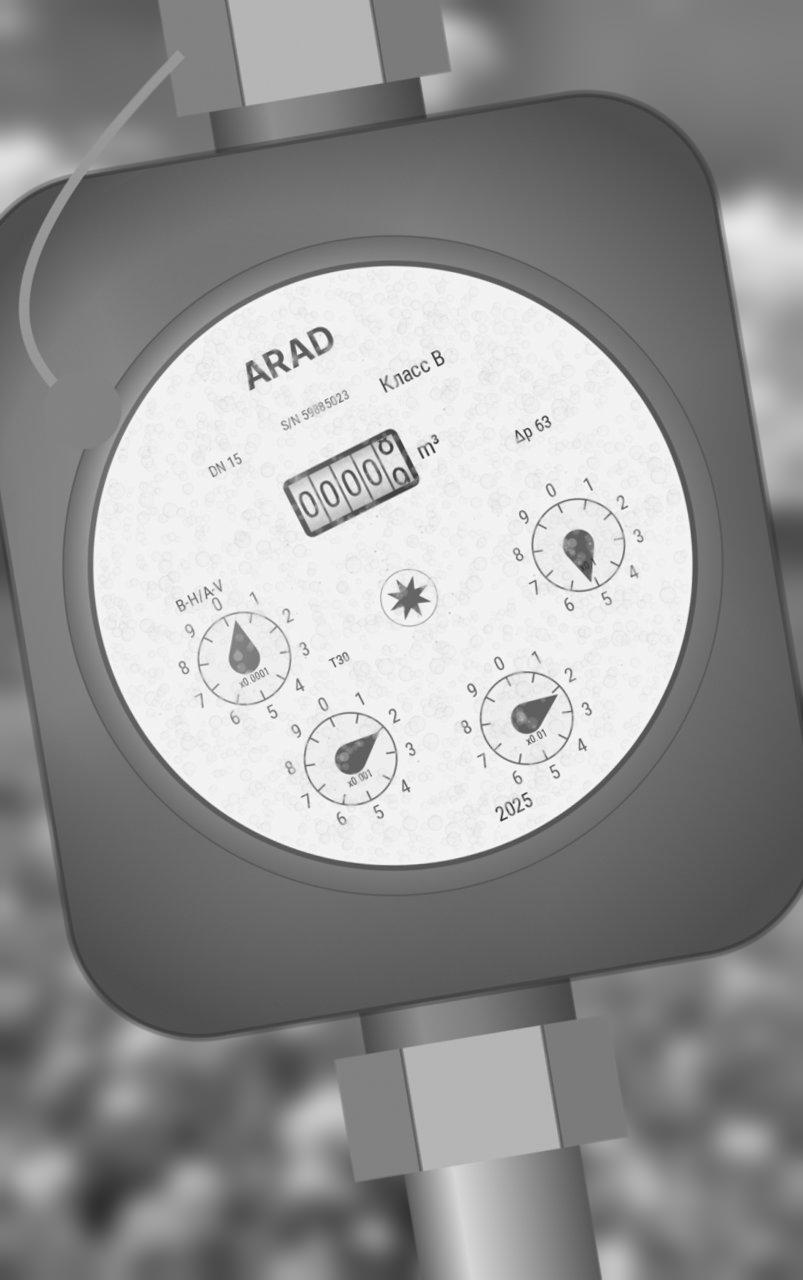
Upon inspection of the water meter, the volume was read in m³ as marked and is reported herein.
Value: 8.5220 m³
